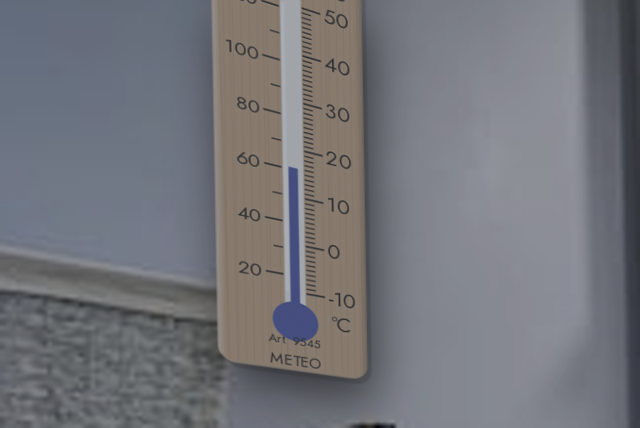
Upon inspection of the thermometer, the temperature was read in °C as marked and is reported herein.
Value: 16 °C
